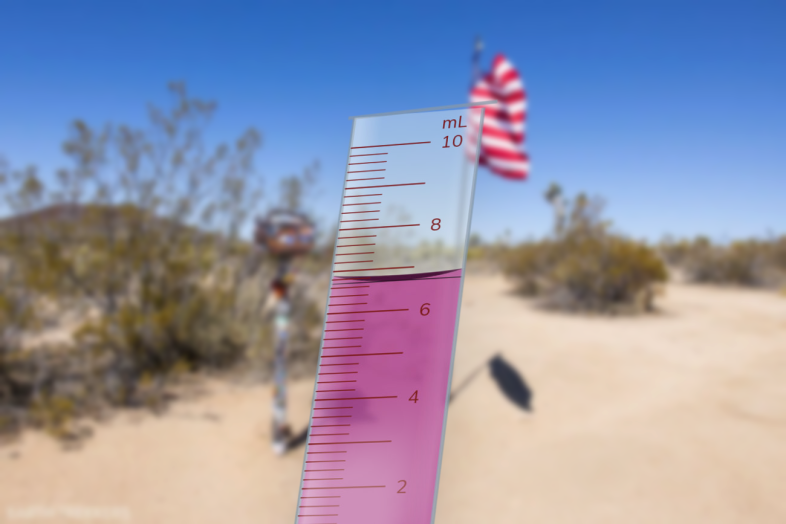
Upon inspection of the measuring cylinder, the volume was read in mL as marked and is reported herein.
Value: 6.7 mL
